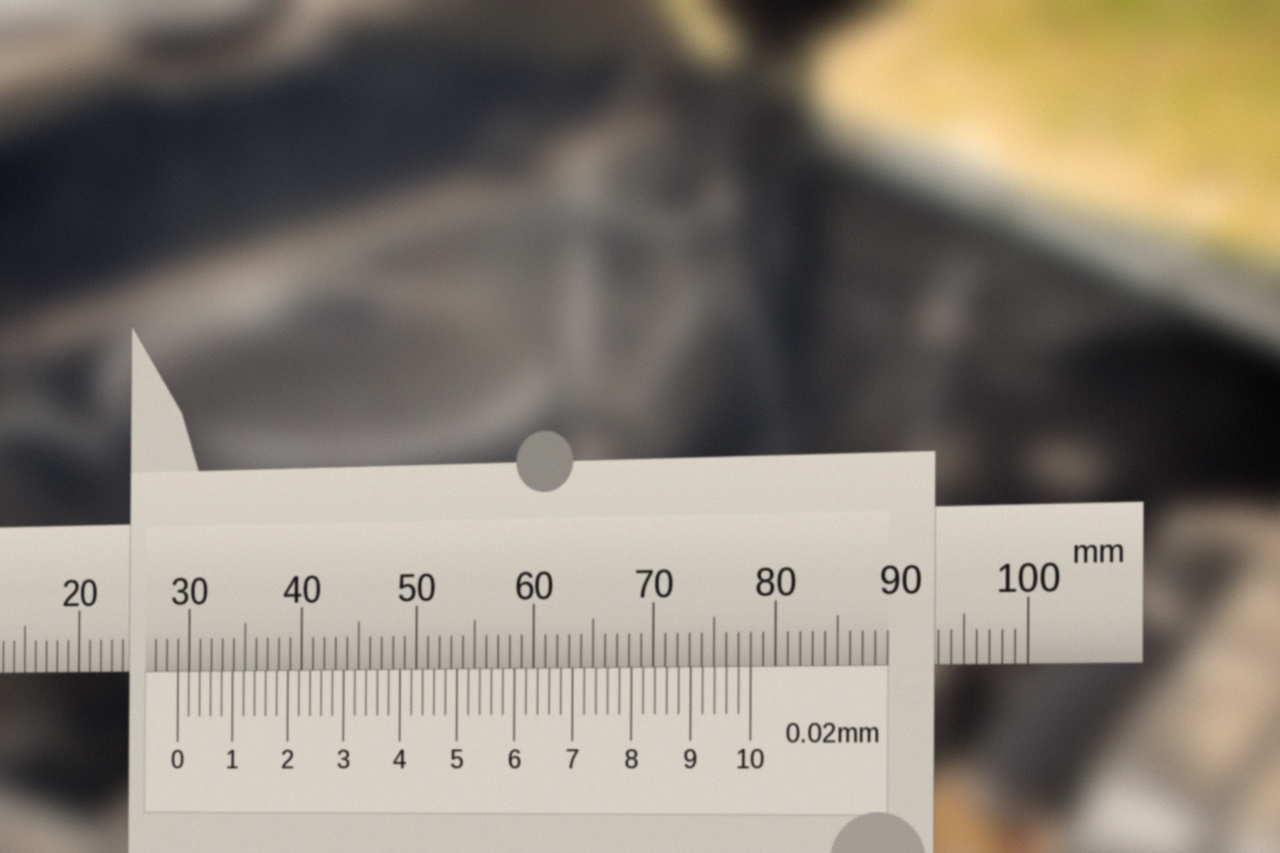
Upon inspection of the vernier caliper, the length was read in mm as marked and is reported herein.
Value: 29.0 mm
